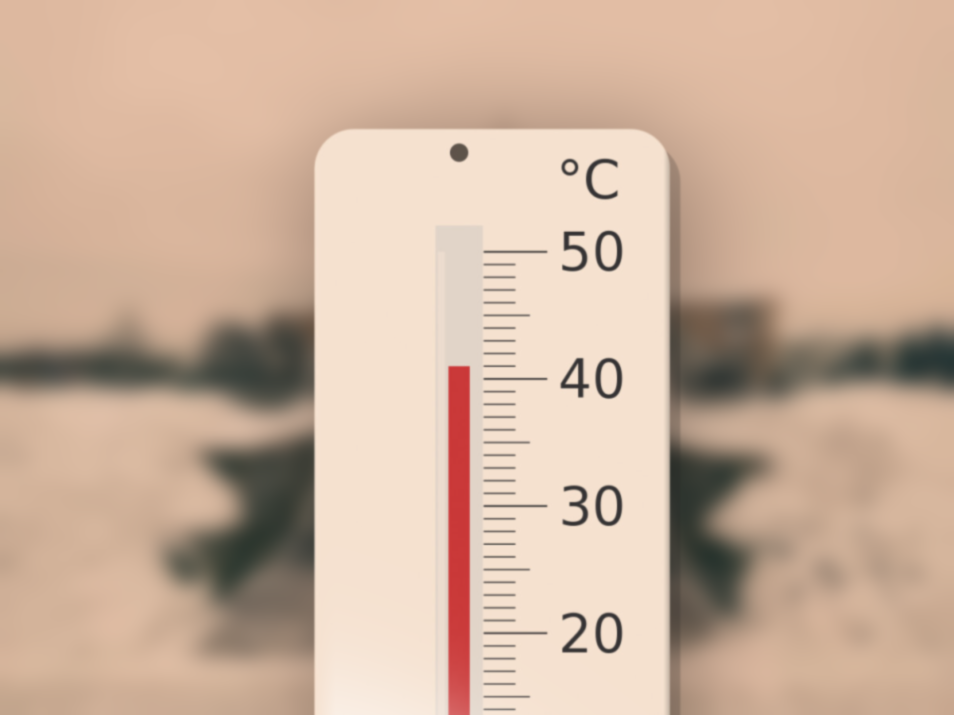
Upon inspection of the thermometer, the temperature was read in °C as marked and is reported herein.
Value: 41 °C
